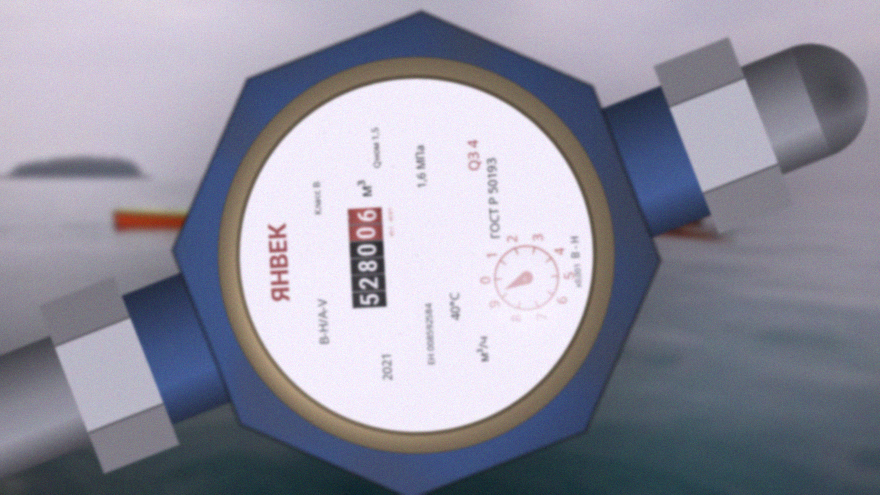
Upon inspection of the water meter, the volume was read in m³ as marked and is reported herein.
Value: 5280.059 m³
